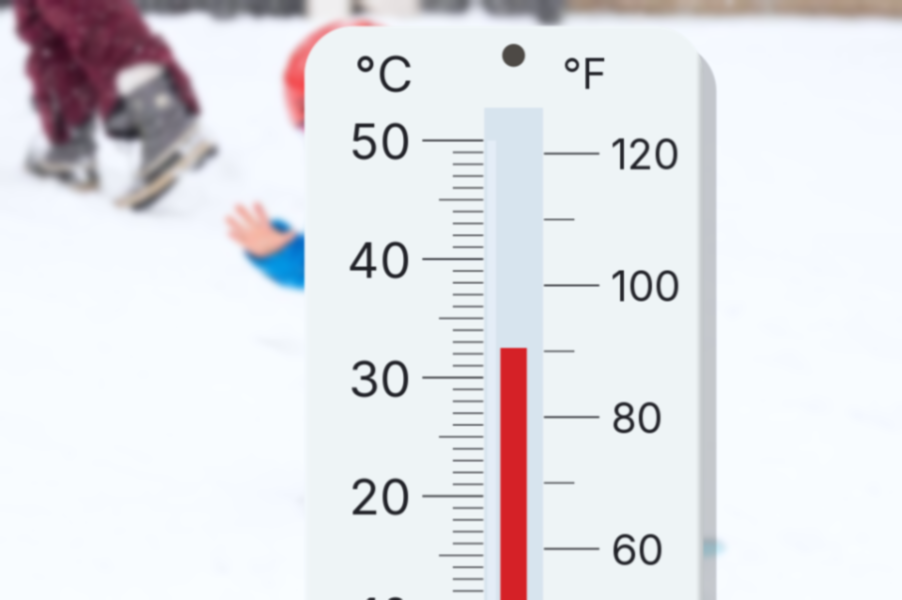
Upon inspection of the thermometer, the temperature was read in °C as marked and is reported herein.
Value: 32.5 °C
